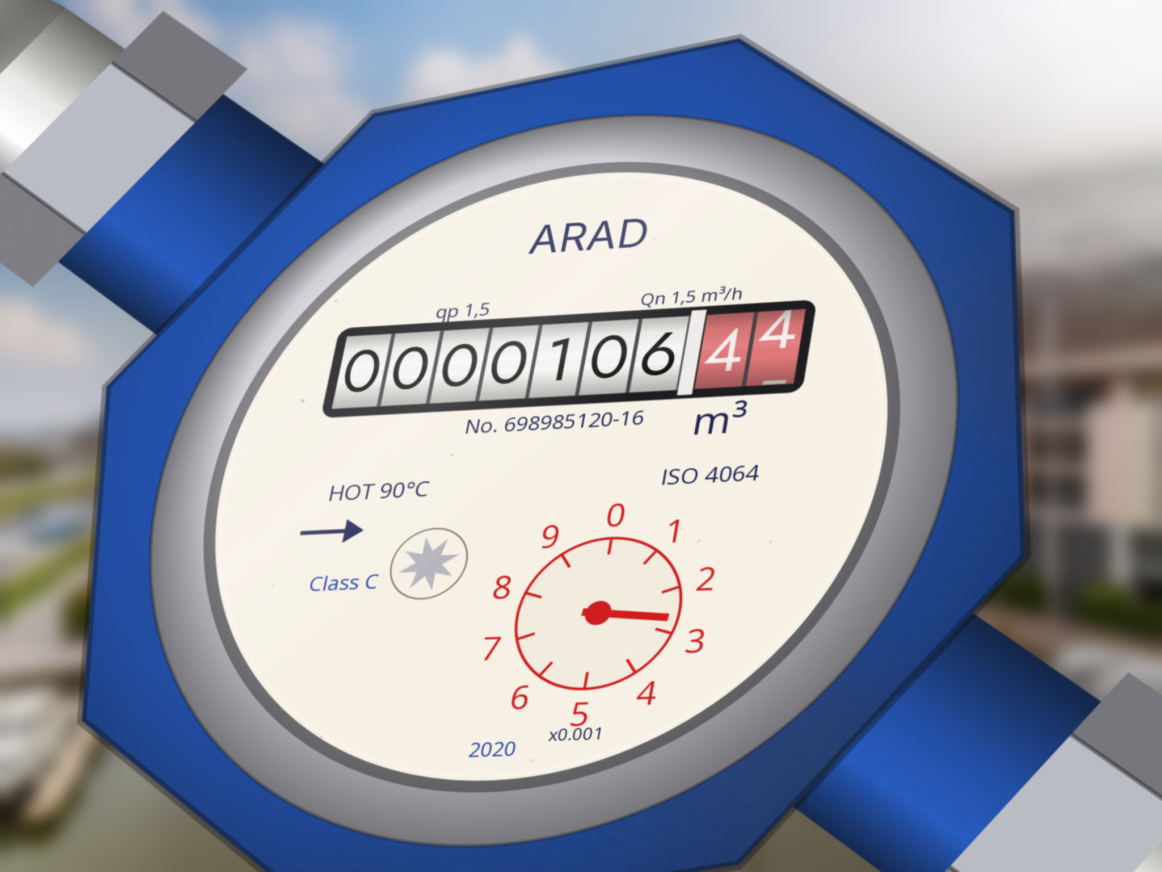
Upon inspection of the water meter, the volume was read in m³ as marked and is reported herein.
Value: 106.442 m³
